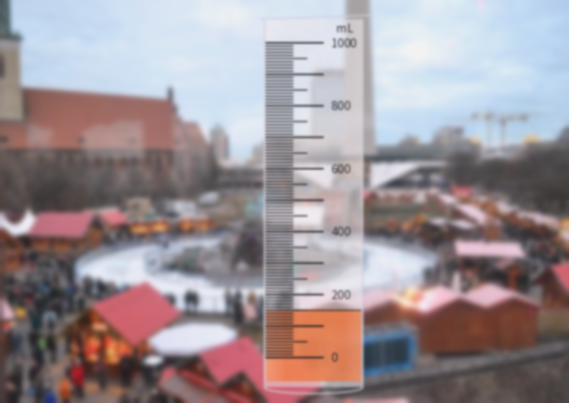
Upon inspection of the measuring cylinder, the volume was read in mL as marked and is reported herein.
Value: 150 mL
